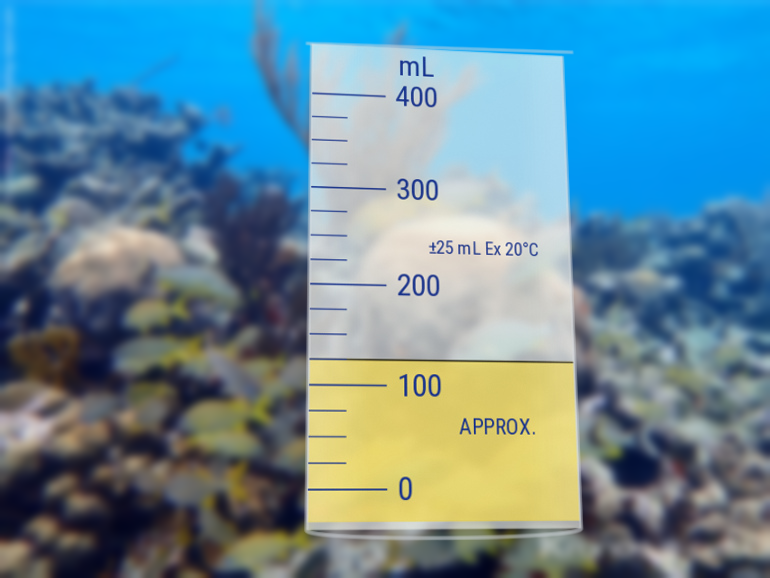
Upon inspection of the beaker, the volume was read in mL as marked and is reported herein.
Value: 125 mL
